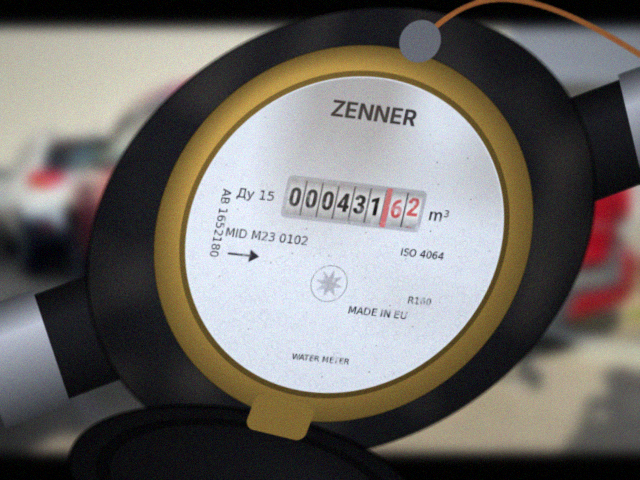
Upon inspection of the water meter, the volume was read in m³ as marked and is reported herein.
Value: 431.62 m³
